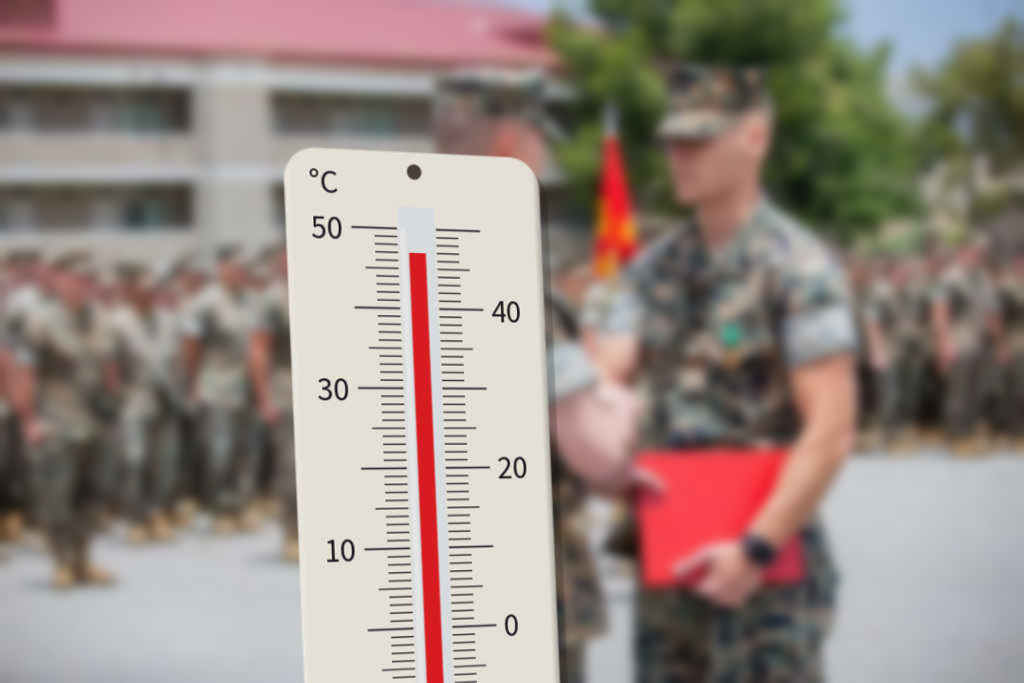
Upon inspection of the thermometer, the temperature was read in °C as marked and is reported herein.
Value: 47 °C
